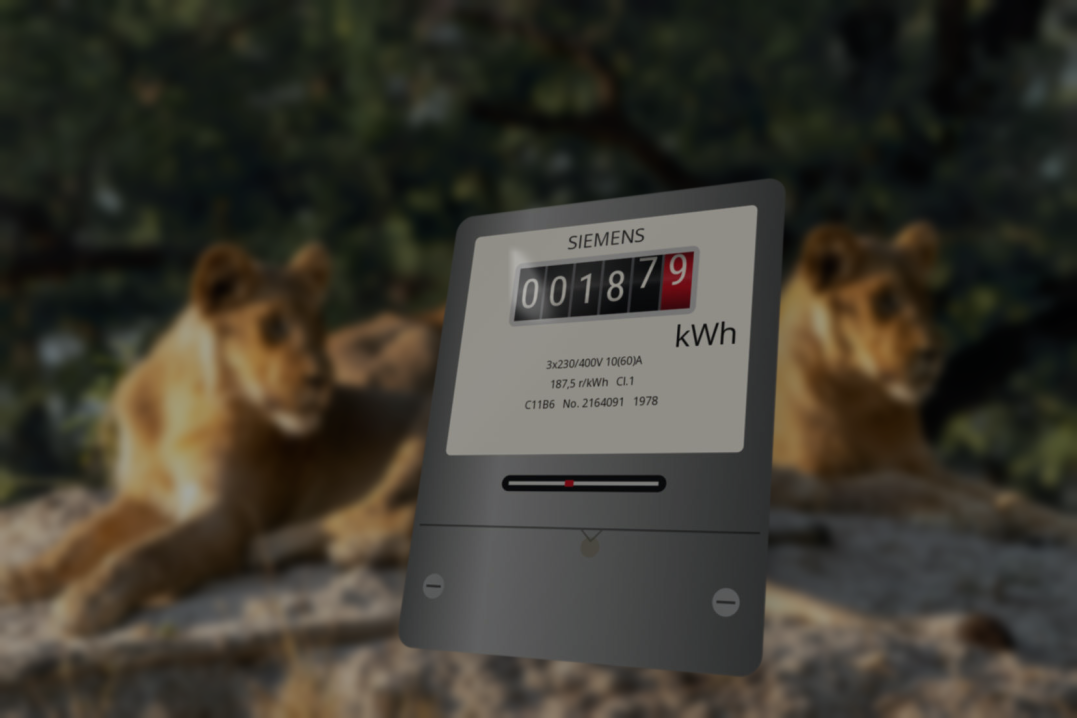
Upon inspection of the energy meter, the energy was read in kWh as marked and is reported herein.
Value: 187.9 kWh
